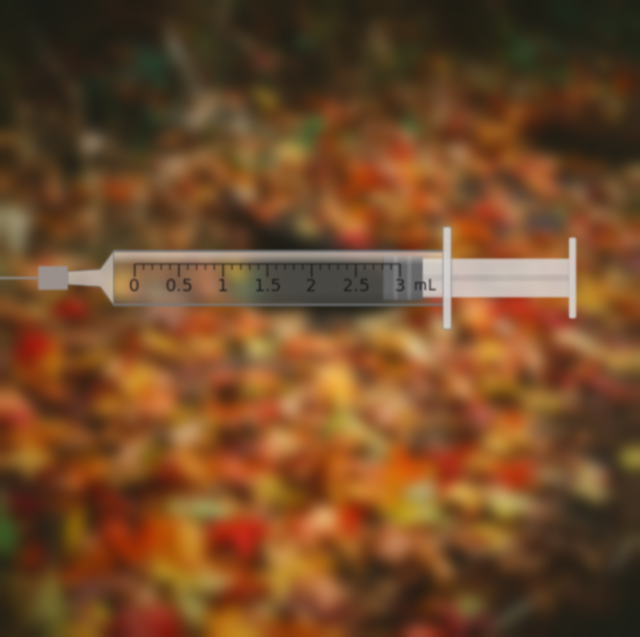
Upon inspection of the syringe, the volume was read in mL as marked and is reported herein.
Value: 2.8 mL
